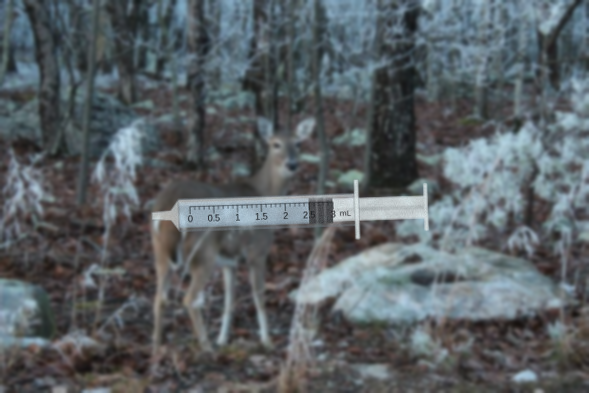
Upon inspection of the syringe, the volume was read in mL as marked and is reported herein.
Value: 2.5 mL
